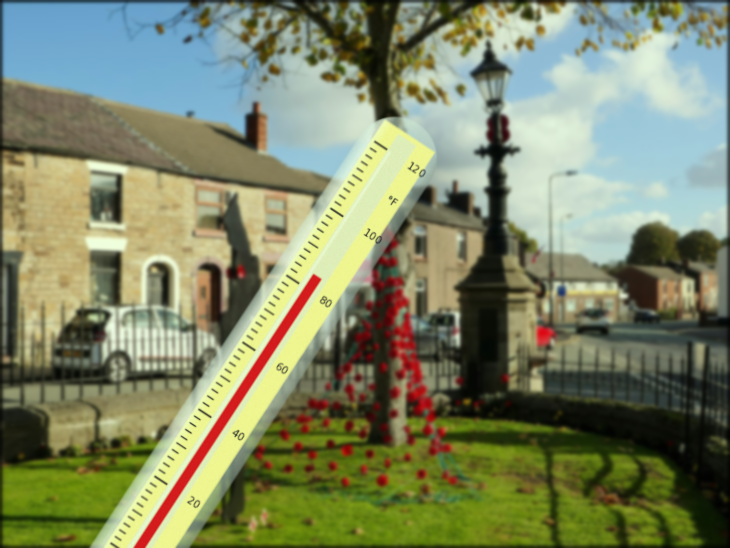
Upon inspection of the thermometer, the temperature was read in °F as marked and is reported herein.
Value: 84 °F
